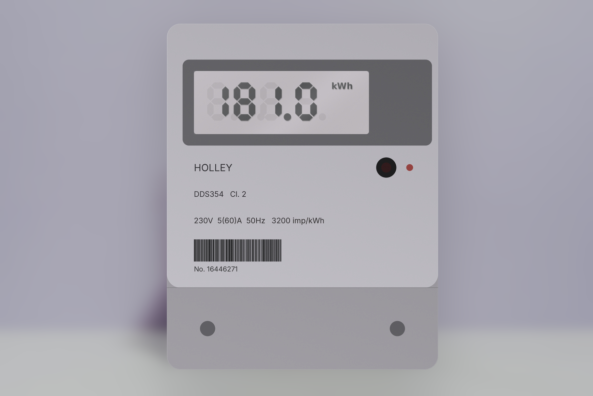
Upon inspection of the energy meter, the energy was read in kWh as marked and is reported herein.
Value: 181.0 kWh
